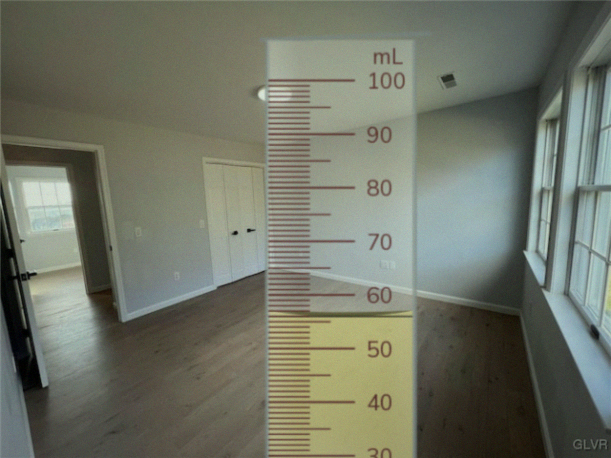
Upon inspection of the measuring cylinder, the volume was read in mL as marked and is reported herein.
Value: 56 mL
